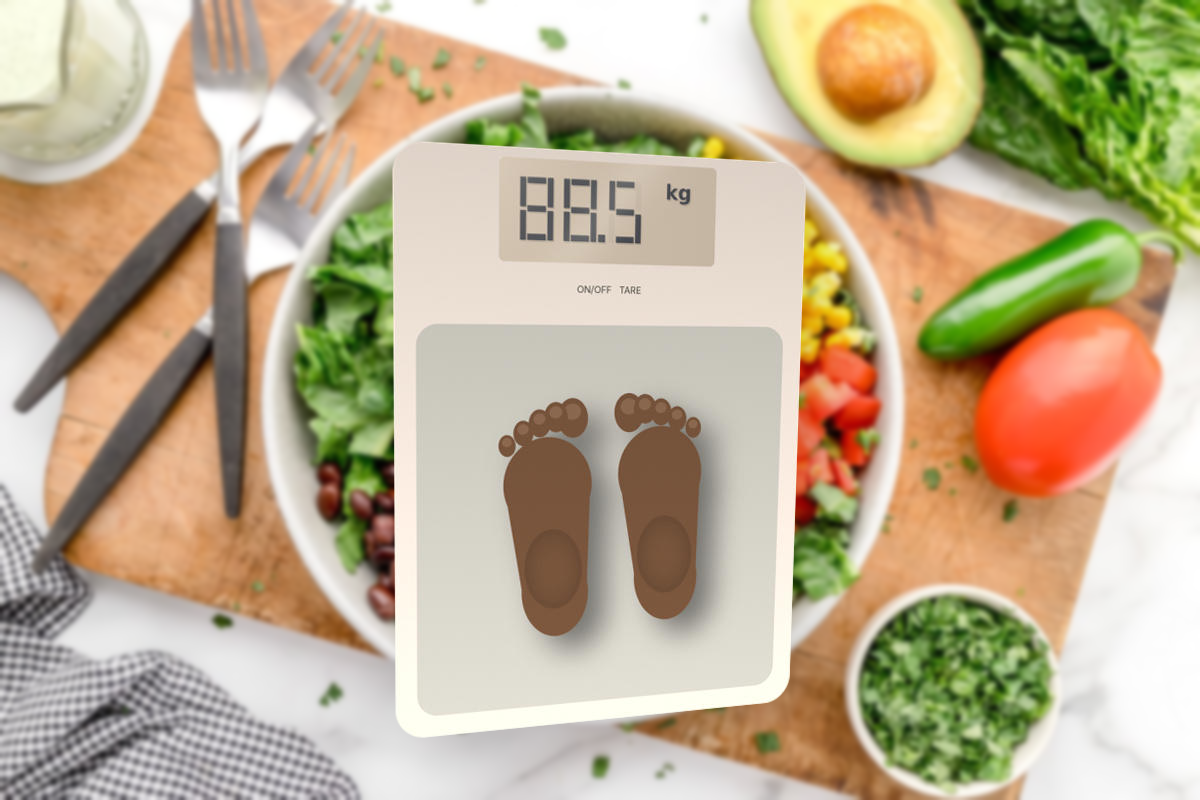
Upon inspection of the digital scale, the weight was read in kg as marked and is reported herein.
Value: 88.5 kg
